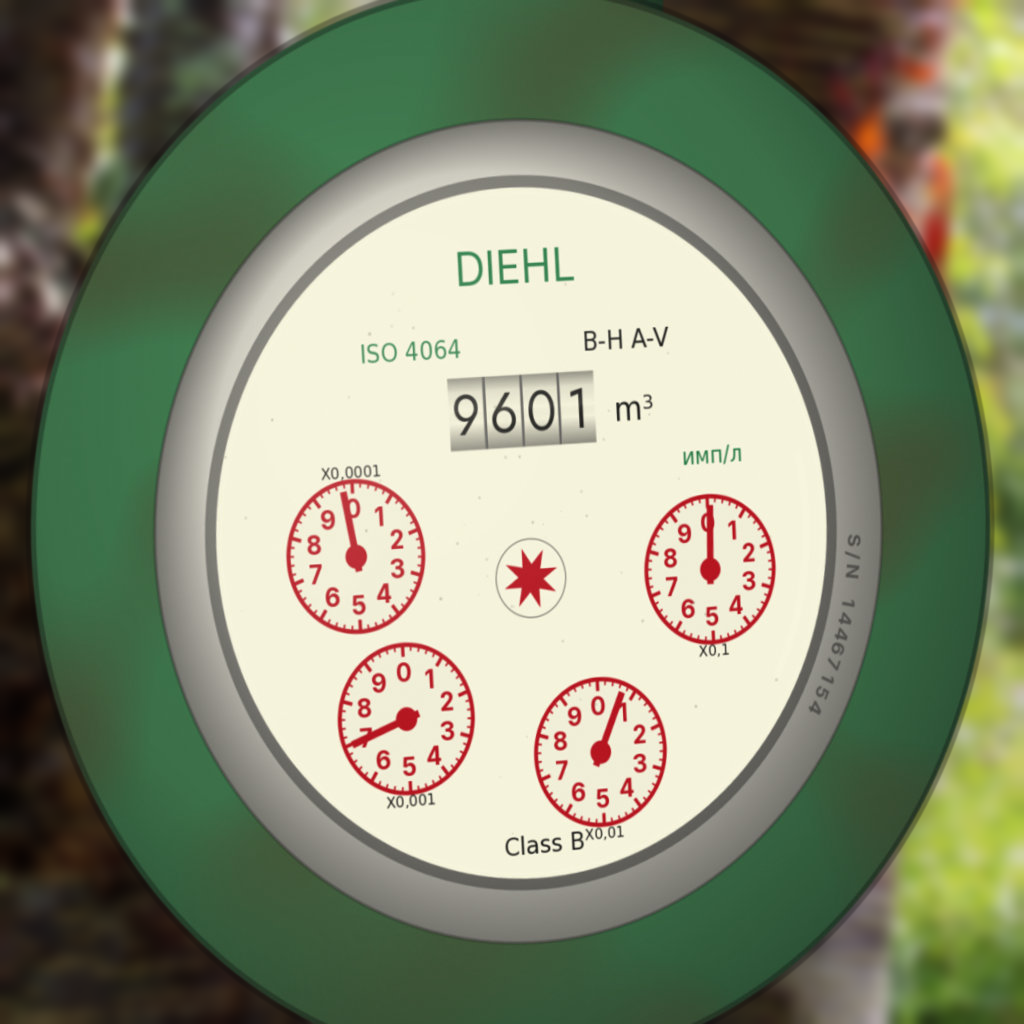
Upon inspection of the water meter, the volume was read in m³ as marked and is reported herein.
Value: 9601.0069 m³
